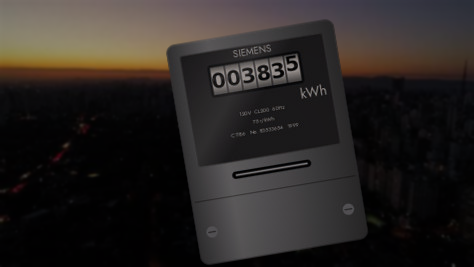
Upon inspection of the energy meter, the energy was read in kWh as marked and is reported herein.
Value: 3835 kWh
